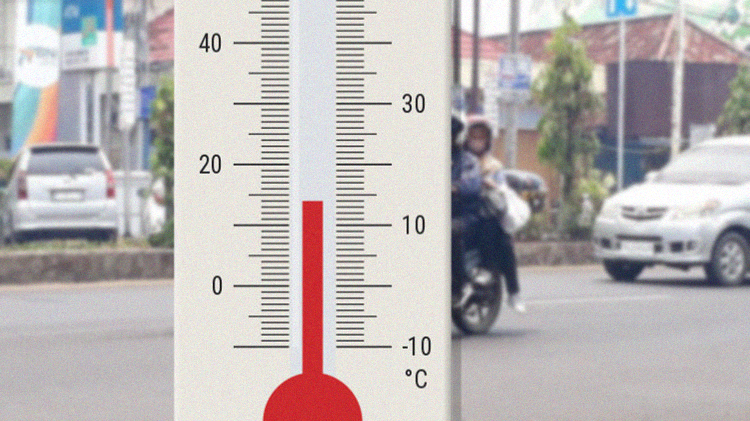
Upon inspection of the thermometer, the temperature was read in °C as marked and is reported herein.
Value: 14 °C
